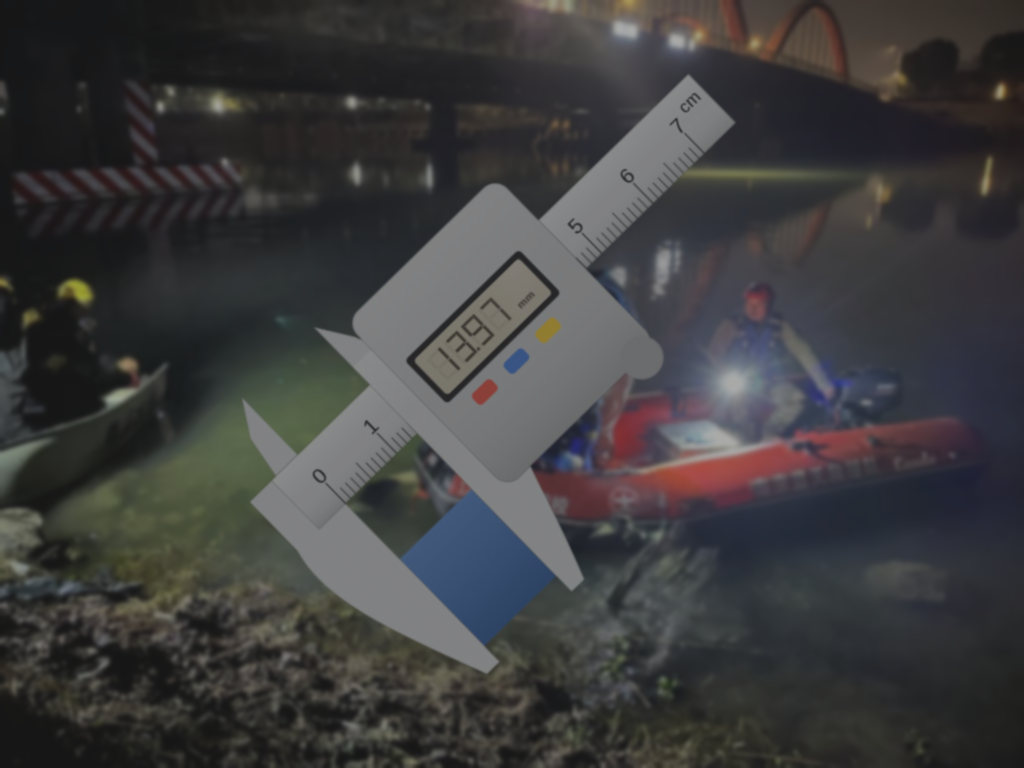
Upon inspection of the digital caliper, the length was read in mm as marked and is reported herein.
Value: 13.97 mm
